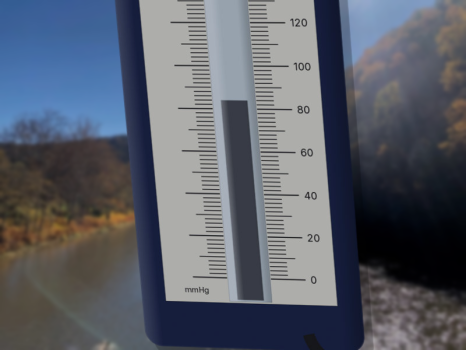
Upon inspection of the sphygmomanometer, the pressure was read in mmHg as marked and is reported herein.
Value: 84 mmHg
